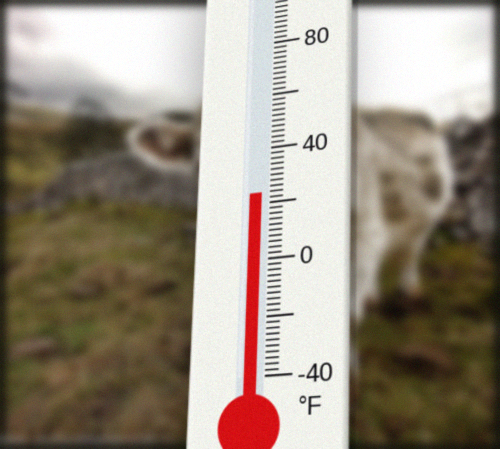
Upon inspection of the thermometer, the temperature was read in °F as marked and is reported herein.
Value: 24 °F
